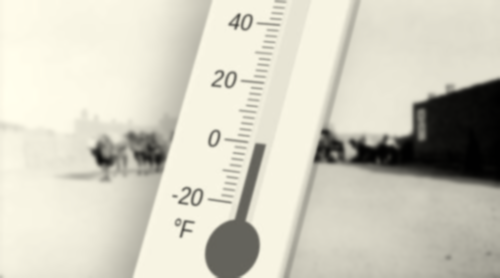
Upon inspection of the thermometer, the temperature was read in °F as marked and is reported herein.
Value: 0 °F
